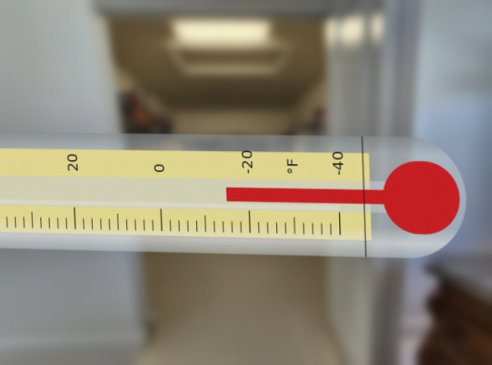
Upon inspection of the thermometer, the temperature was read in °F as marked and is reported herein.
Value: -15 °F
